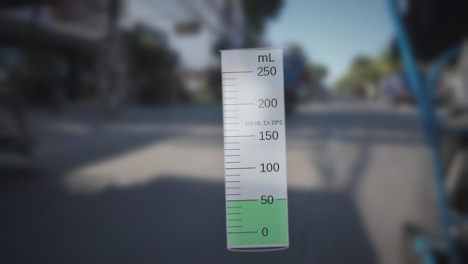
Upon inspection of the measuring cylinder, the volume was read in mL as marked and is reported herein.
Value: 50 mL
